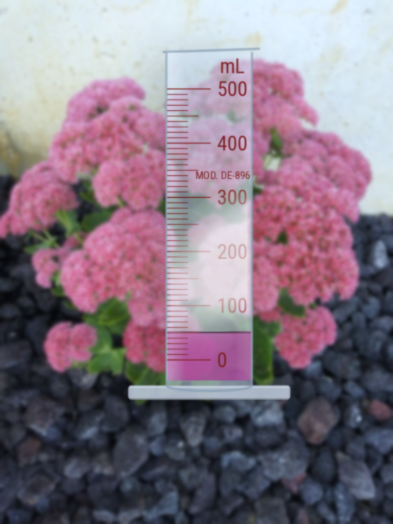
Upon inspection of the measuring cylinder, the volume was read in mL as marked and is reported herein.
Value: 50 mL
